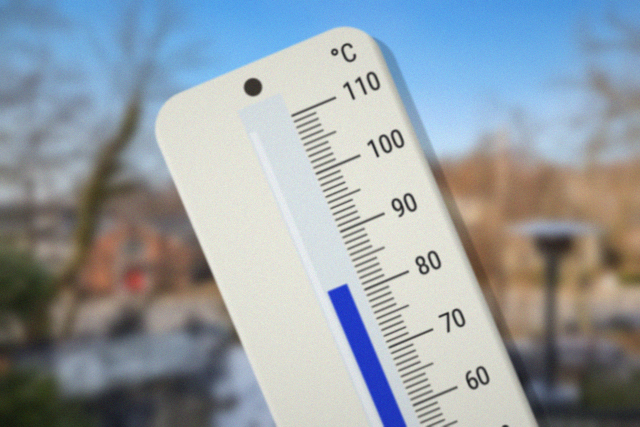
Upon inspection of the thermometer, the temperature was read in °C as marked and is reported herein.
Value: 82 °C
